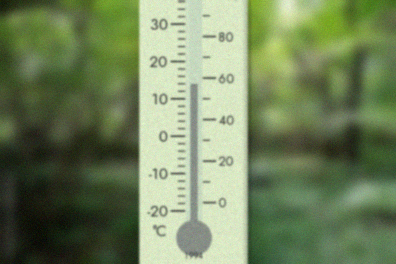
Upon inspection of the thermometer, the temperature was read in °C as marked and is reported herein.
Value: 14 °C
